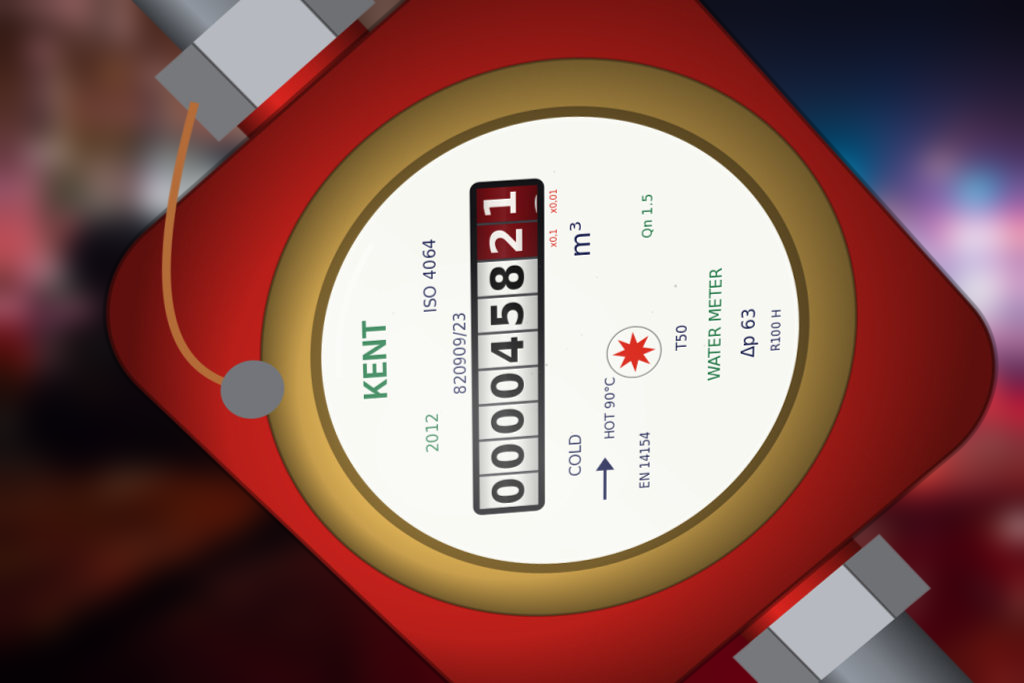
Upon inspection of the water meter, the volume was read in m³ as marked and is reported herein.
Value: 458.21 m³
